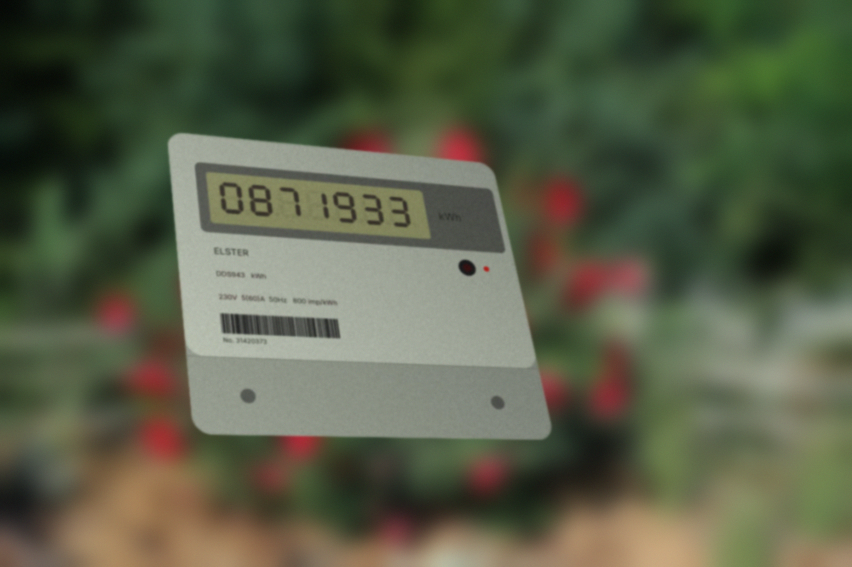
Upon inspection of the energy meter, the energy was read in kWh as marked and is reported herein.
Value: 871933 kWh
